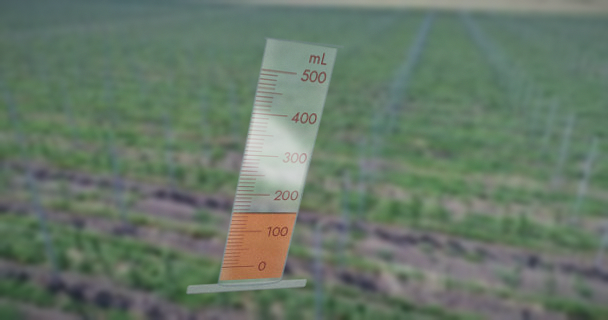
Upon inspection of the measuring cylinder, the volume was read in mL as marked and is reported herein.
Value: 150 mL
